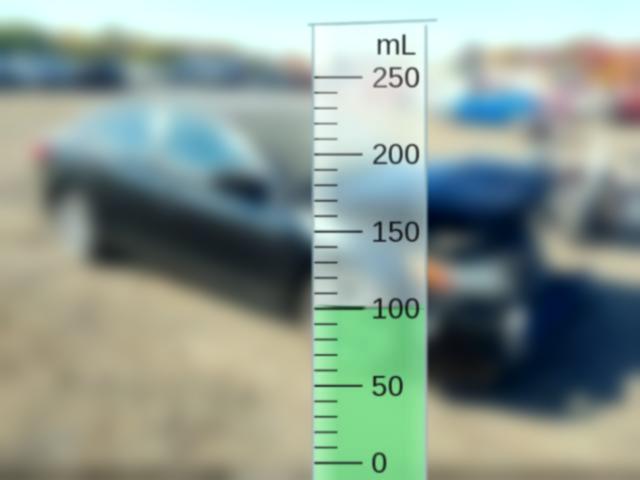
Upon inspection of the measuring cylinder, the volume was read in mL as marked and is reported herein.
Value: 100 mL
